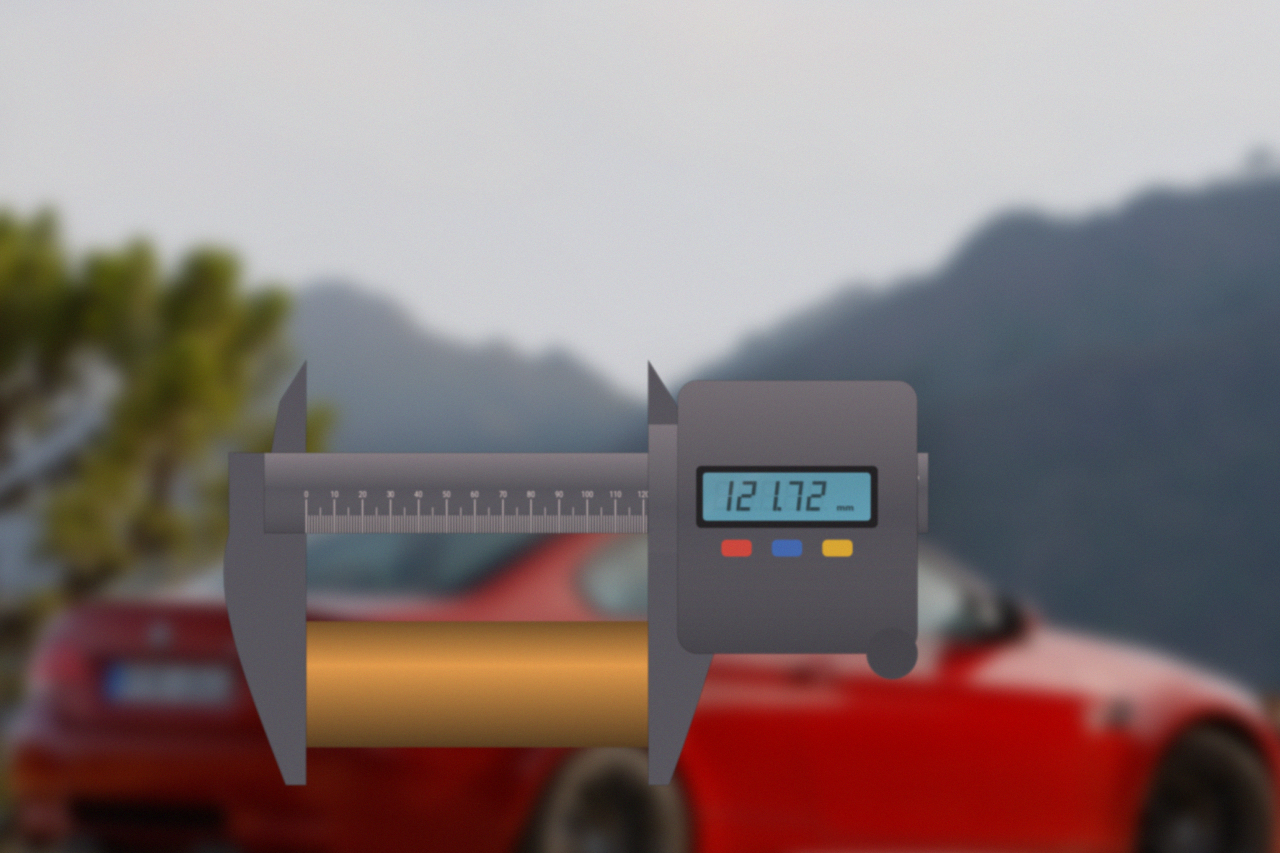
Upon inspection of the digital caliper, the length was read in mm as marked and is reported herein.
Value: 121.72 mm
